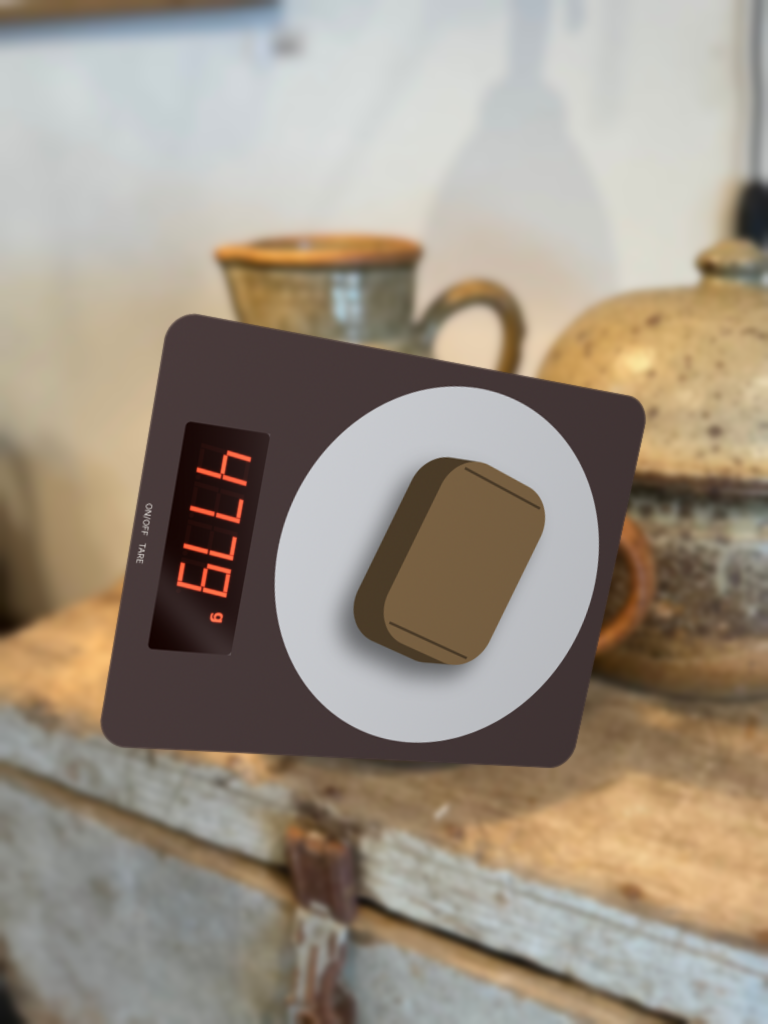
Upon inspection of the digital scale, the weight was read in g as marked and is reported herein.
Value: 4779 g
